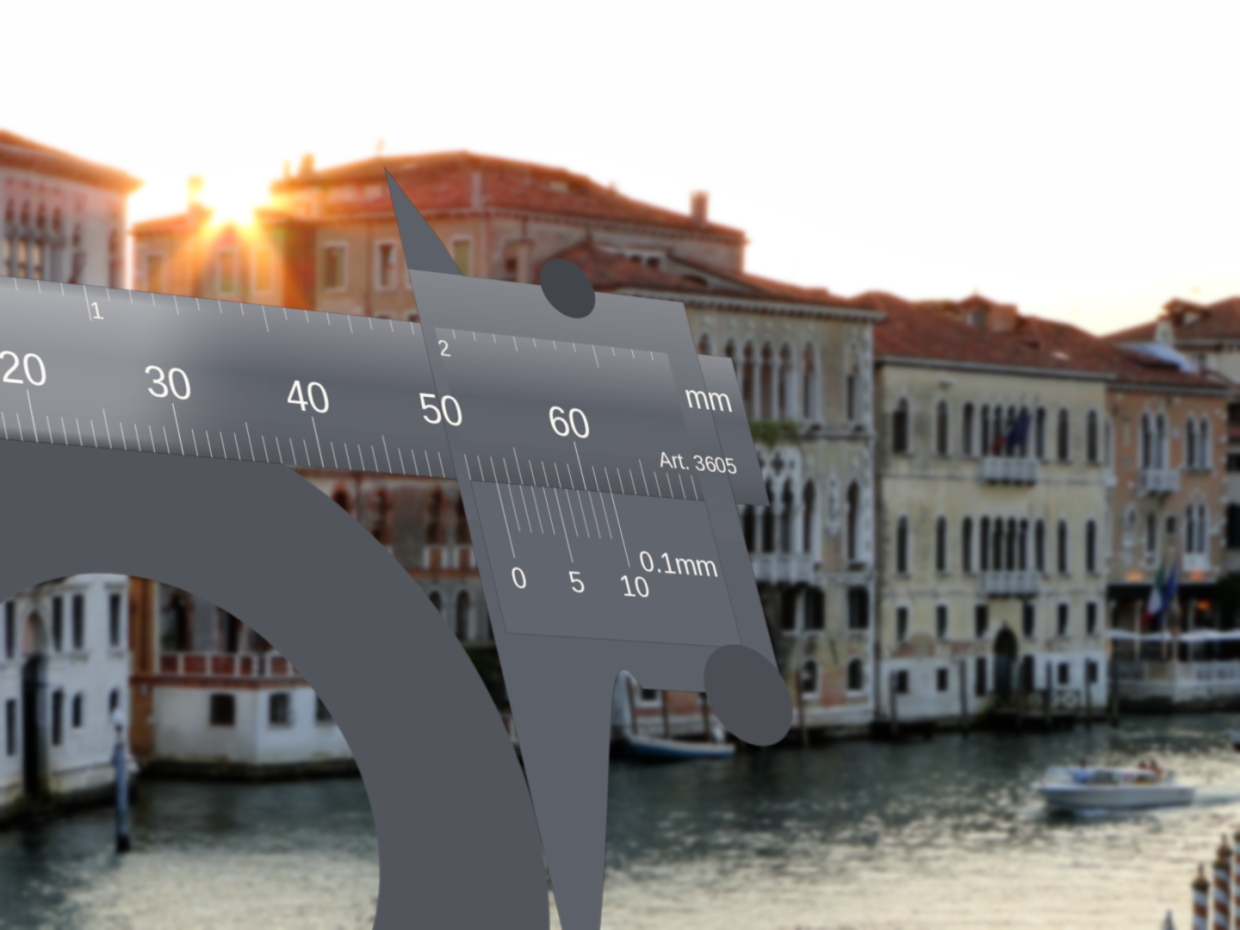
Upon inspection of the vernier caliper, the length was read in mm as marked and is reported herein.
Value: 53.0 mm
